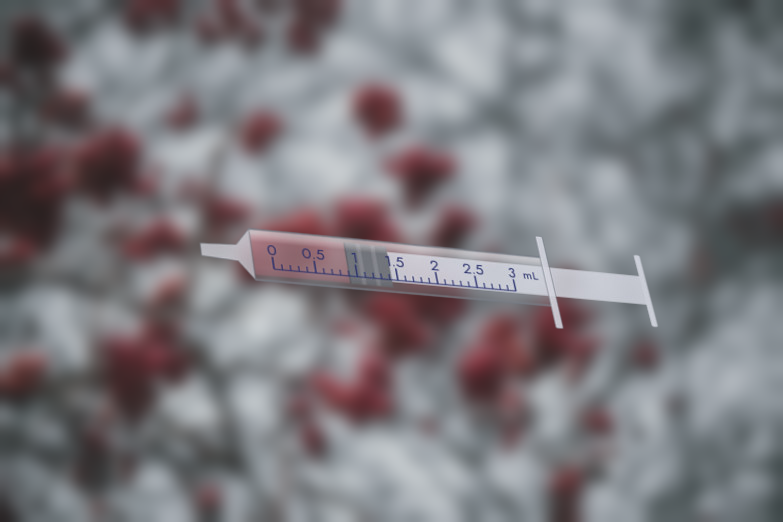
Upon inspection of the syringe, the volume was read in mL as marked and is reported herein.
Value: 0.9 mL
